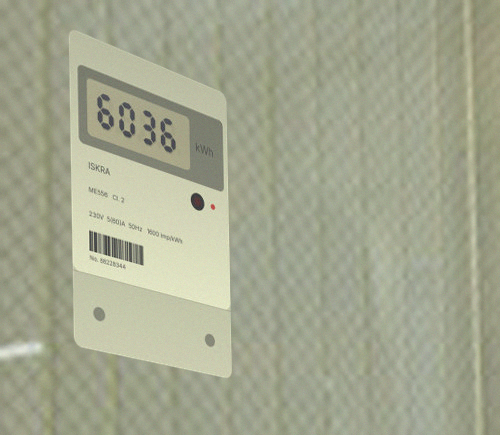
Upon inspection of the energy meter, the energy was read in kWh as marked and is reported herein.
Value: 6036 kWh
